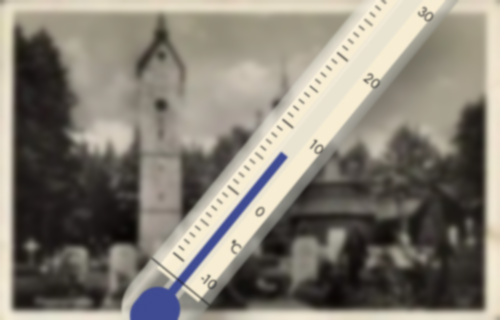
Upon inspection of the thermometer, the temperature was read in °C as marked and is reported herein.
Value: 7 °C
